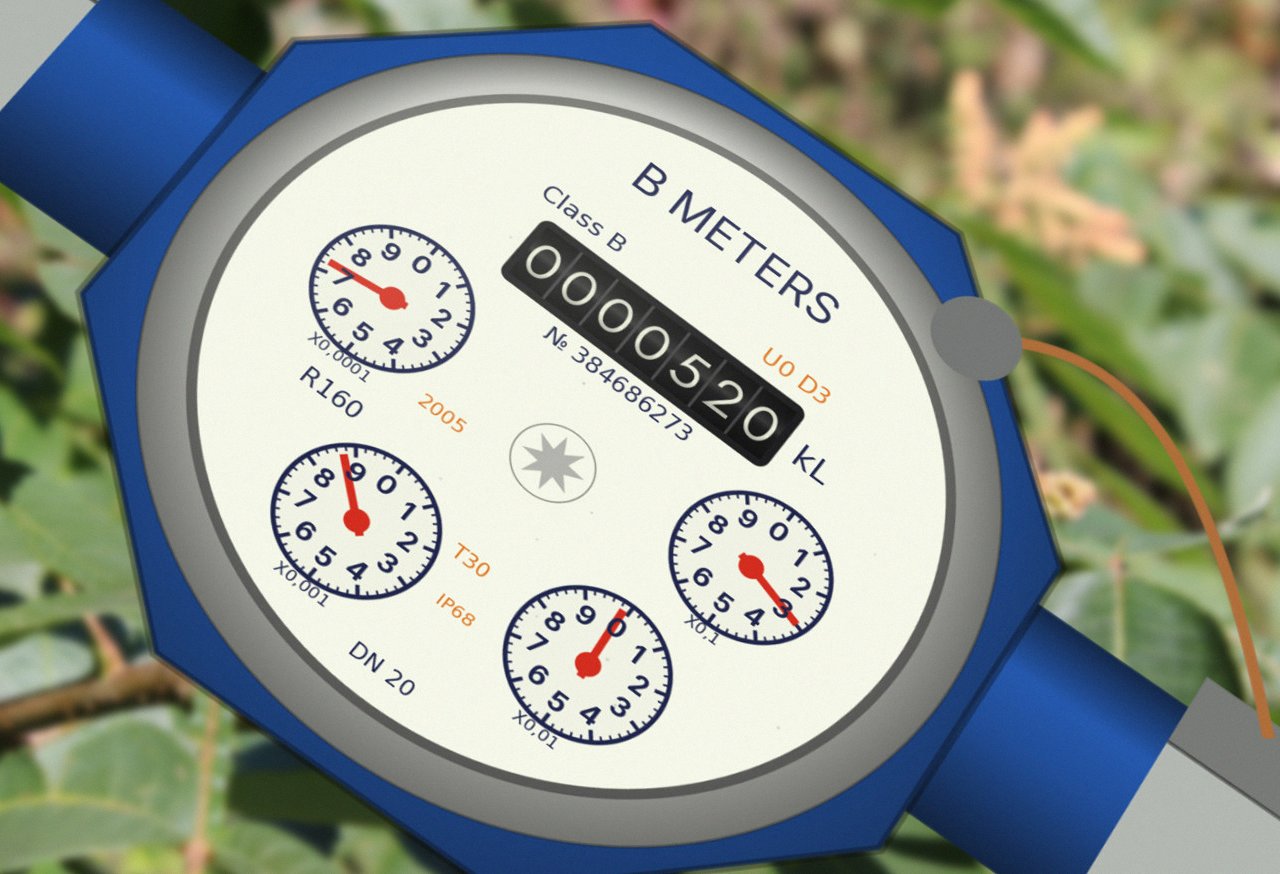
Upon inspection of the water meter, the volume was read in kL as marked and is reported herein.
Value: 520.2987 kL
